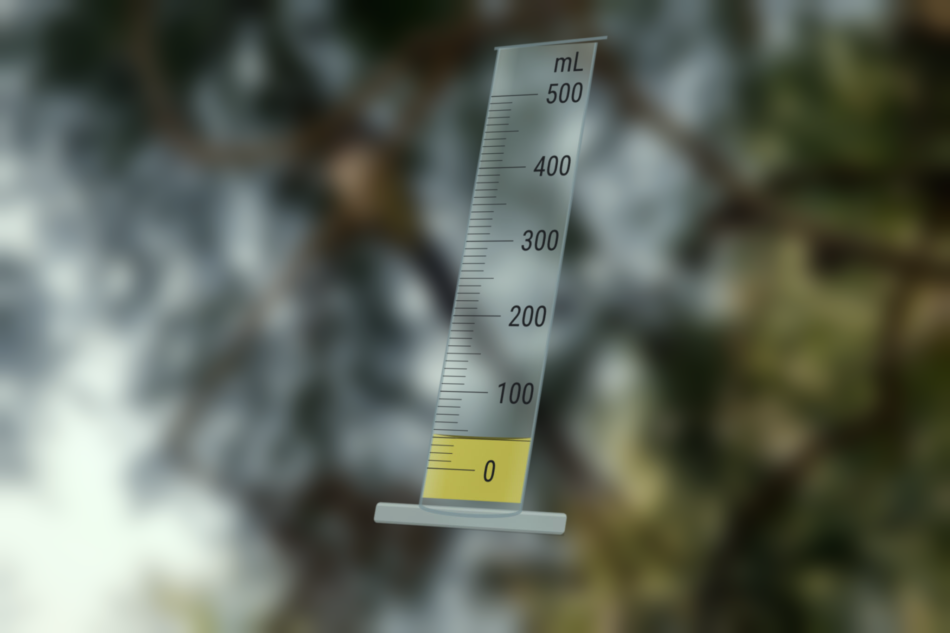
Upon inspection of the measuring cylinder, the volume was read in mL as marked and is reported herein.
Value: 40 mL
